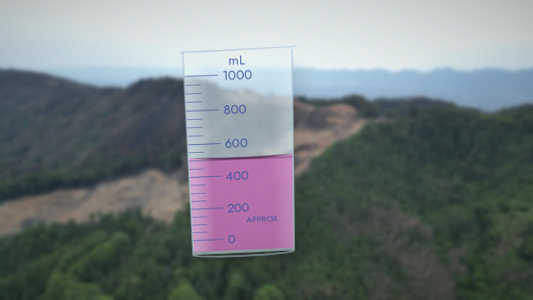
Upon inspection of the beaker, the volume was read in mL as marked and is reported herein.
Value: 500 mL
